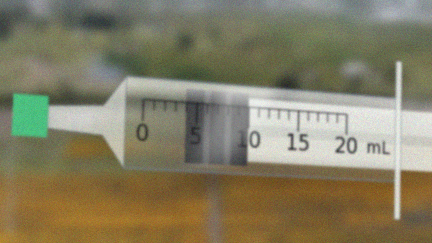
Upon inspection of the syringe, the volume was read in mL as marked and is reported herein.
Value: 4 mL
